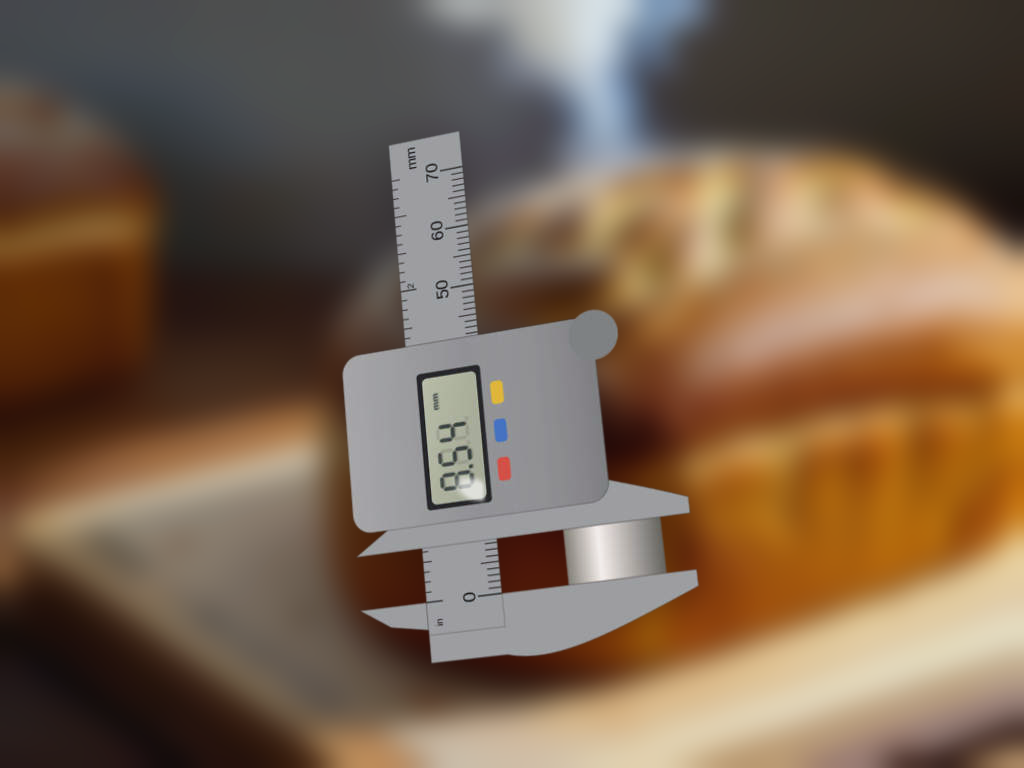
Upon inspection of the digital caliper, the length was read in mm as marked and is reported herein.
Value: 8.54 mm
